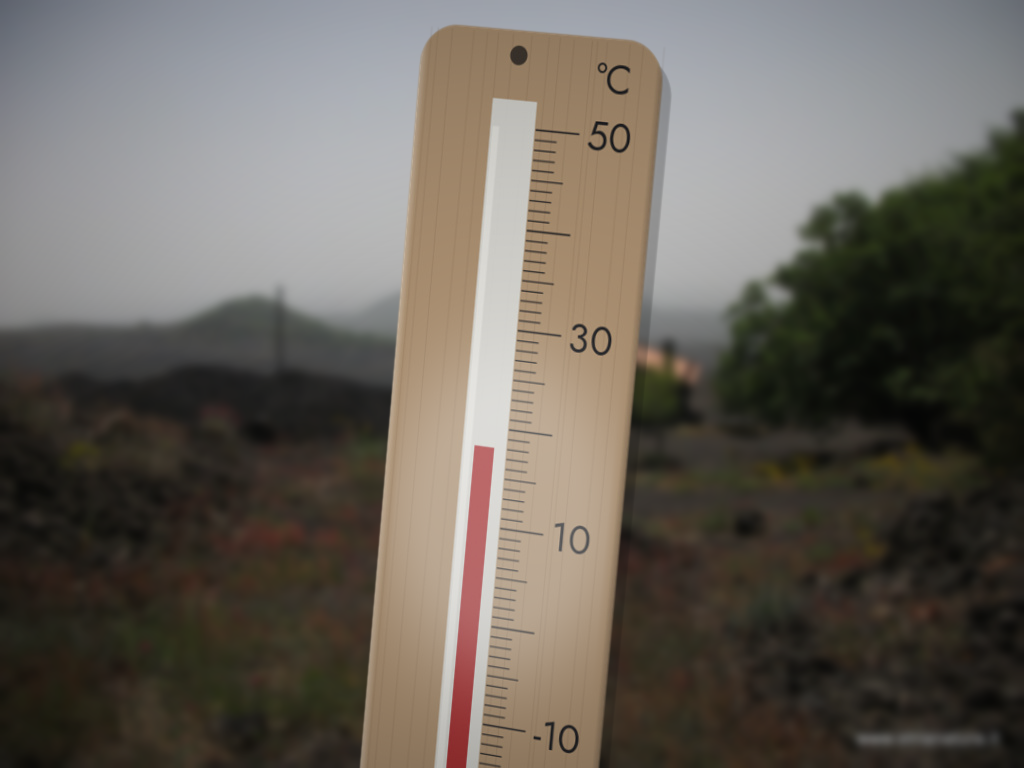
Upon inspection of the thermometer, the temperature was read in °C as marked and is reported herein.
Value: 18 °C
